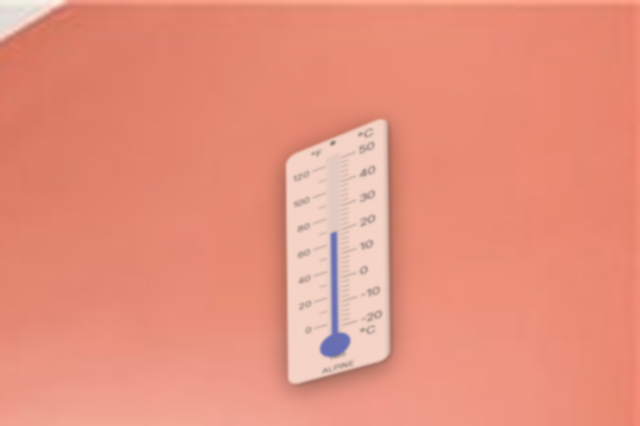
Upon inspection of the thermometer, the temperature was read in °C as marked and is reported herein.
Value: 20 °C
